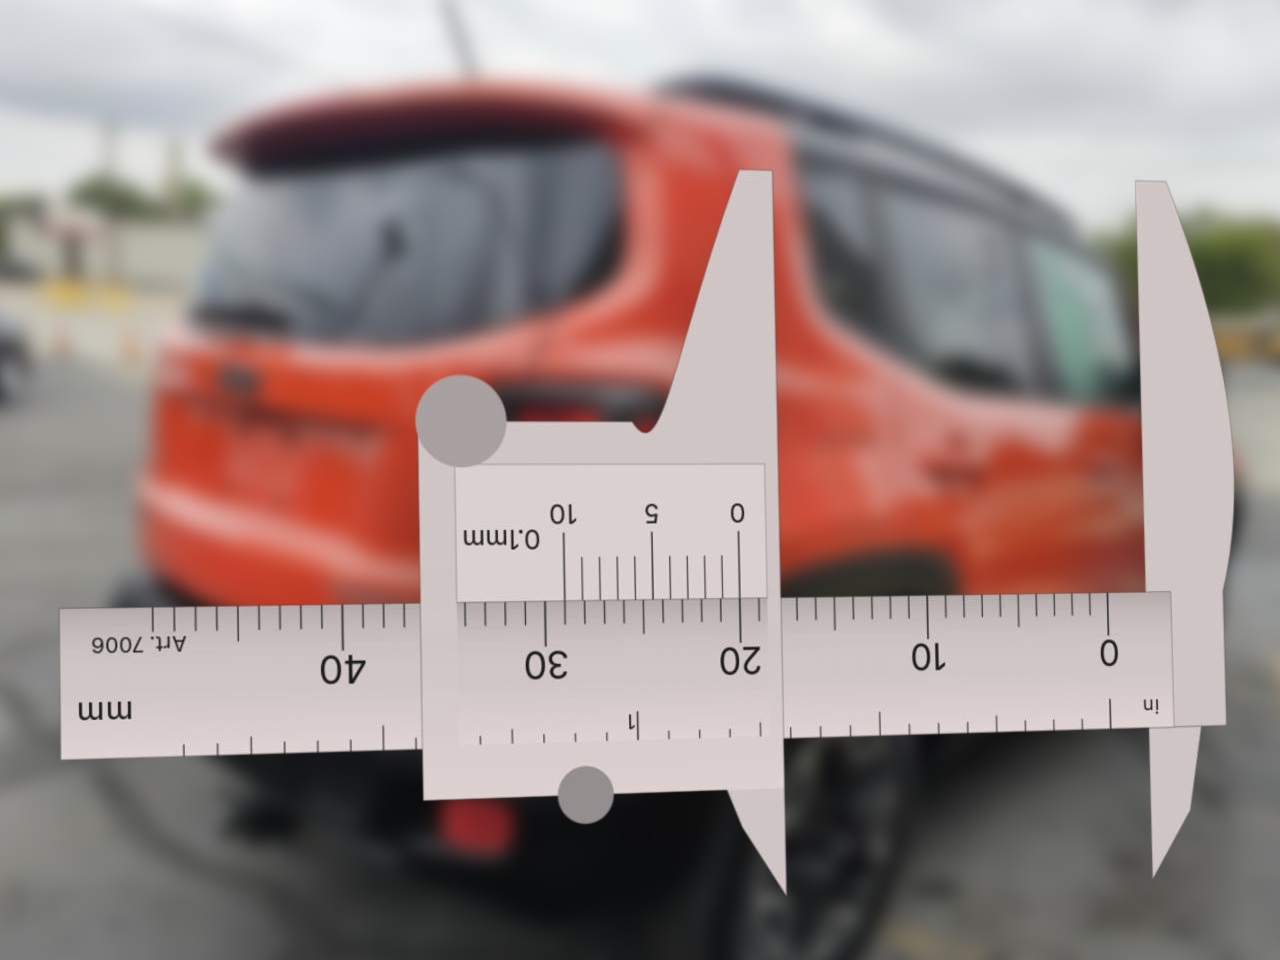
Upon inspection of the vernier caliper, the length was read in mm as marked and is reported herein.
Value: 20.0 mm
